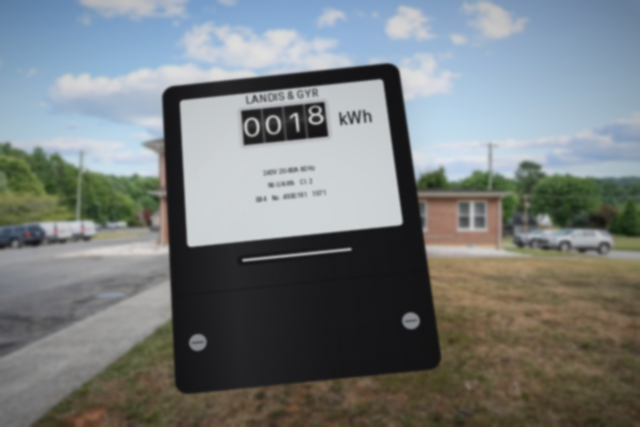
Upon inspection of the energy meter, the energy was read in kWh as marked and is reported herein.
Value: 18 kWh
